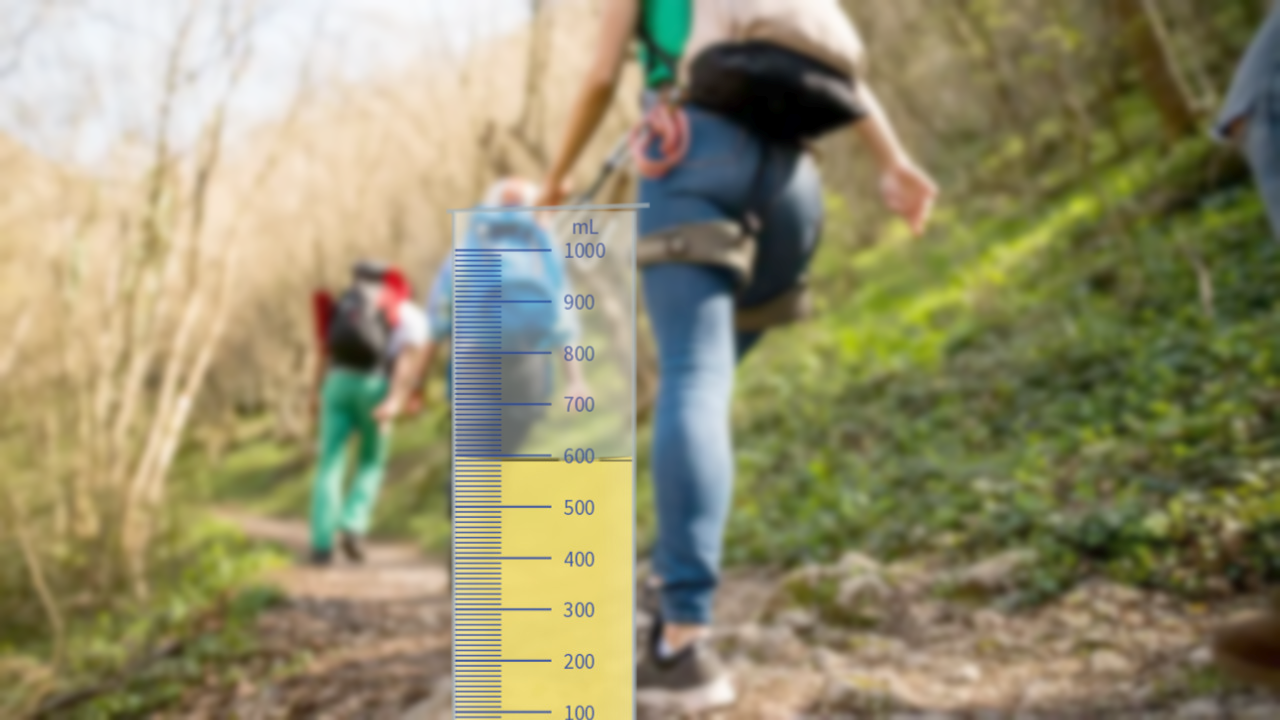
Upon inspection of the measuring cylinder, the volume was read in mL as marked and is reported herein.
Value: 590 mL
